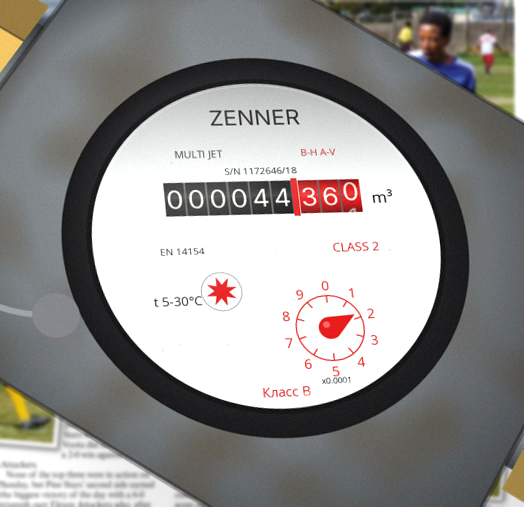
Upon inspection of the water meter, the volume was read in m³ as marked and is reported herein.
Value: 44.3601 m³
